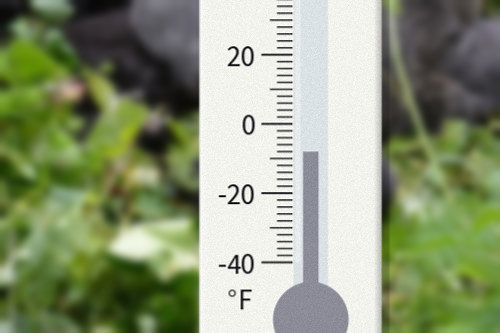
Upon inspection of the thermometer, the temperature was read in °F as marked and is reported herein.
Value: -8 °F
